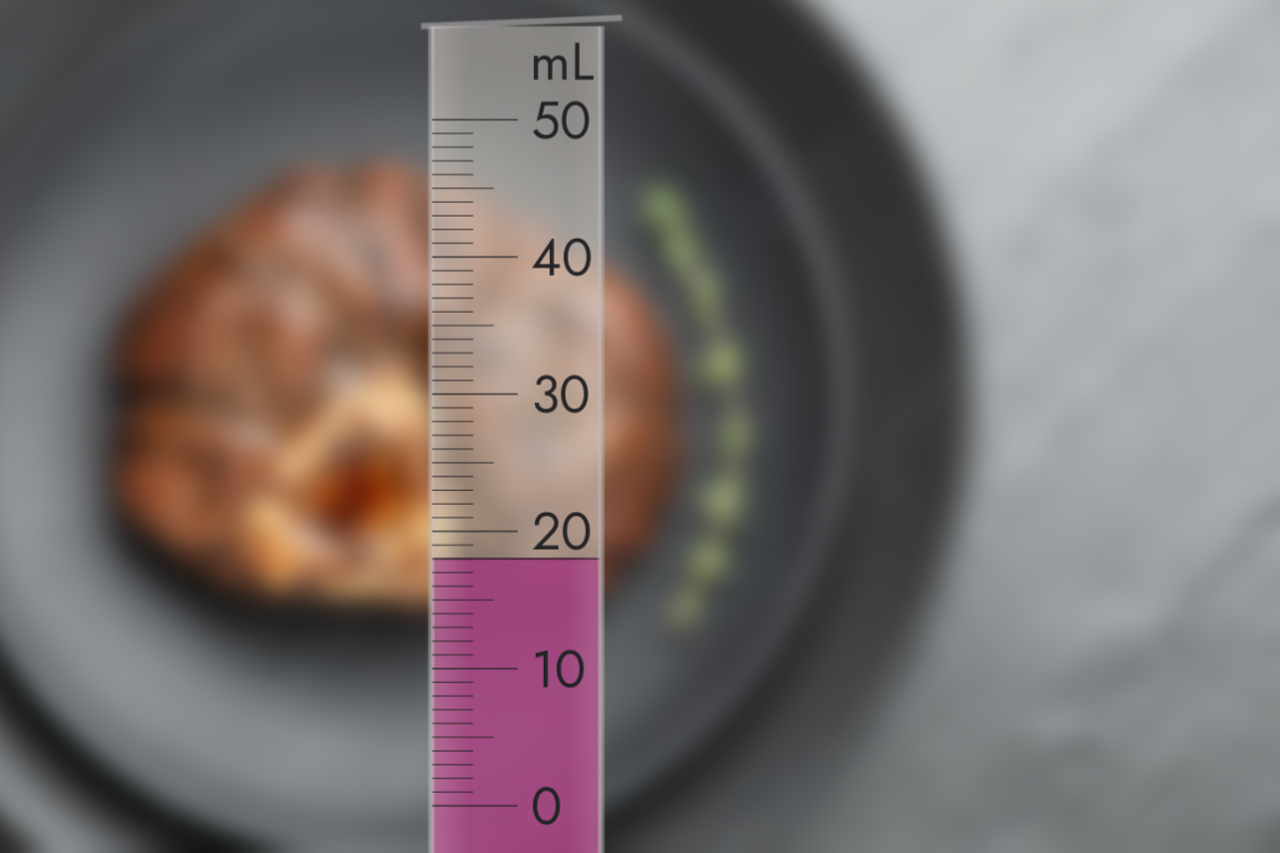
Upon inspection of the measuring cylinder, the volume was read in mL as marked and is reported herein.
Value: 18 mL
